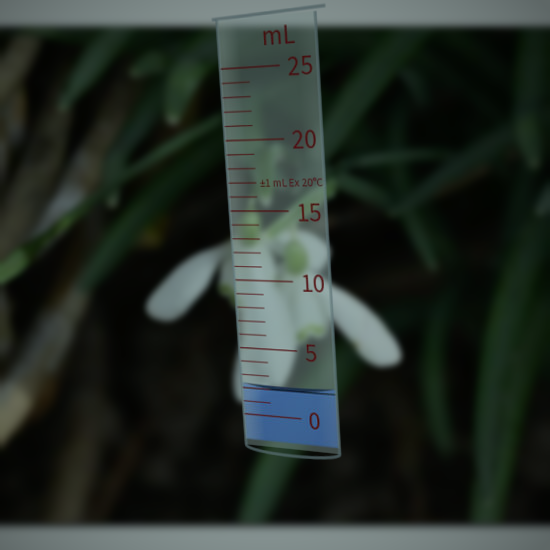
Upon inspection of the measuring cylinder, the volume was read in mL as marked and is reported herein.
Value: 2 mL
